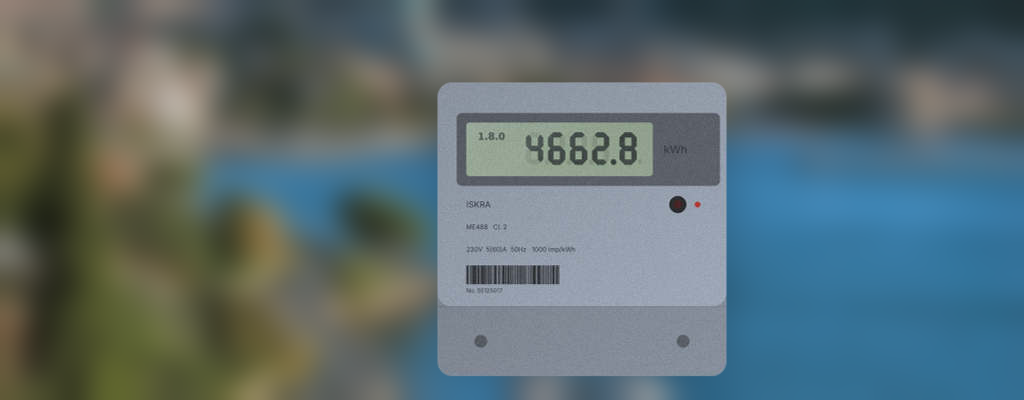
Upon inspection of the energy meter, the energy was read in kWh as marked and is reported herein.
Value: 4662.8 kWh
